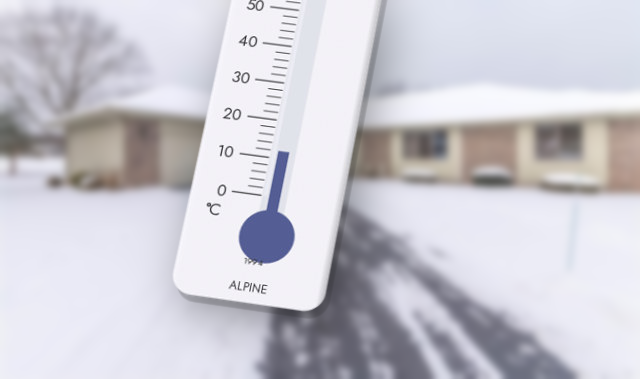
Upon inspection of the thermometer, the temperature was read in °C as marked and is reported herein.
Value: 12 °C
